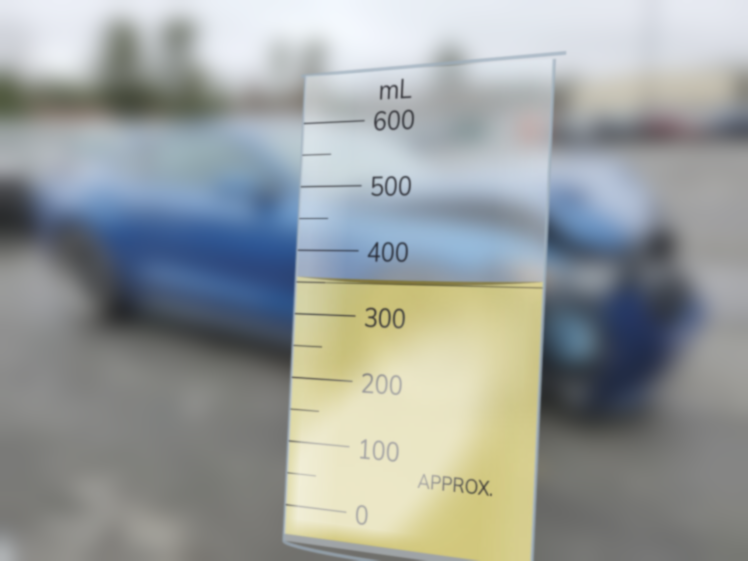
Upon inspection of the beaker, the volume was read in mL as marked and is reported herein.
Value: 350 mL
